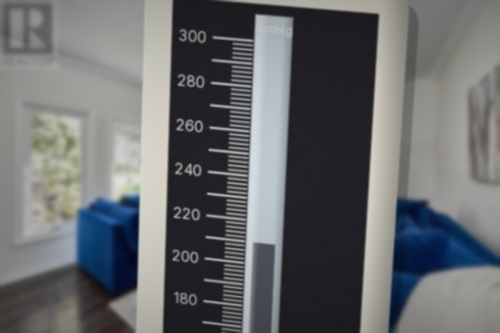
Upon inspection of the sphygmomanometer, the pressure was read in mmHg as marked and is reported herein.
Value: 210 mmHg
